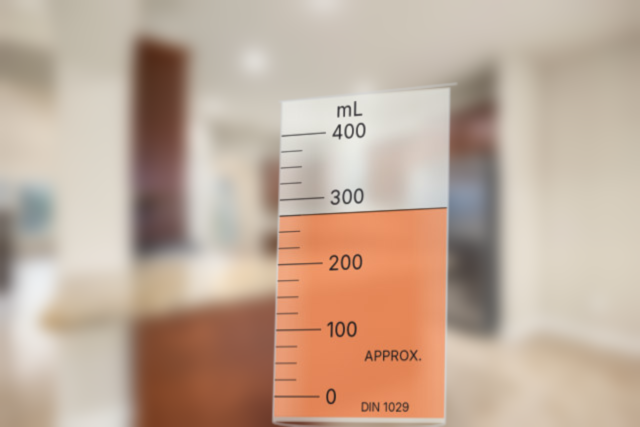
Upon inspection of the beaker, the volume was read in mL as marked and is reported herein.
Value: 275 mL
